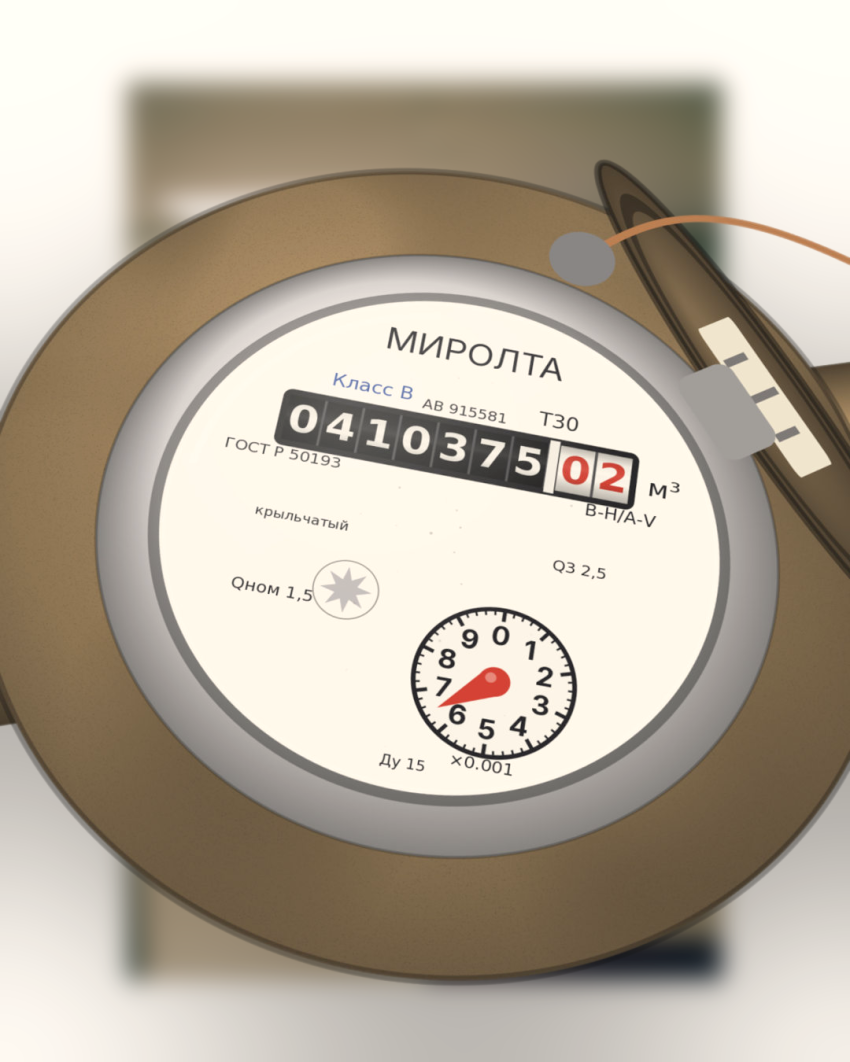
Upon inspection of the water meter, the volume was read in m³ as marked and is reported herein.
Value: 410375.026 m³
